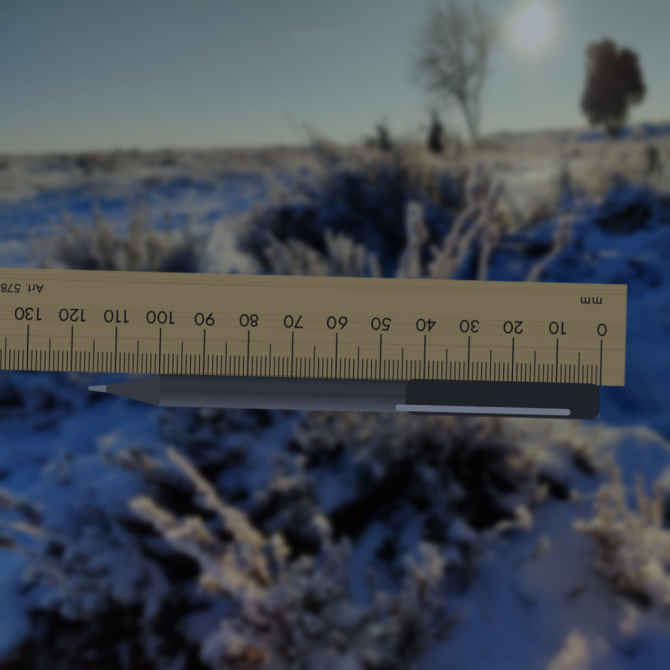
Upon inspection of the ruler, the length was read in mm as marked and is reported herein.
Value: 116 mm
